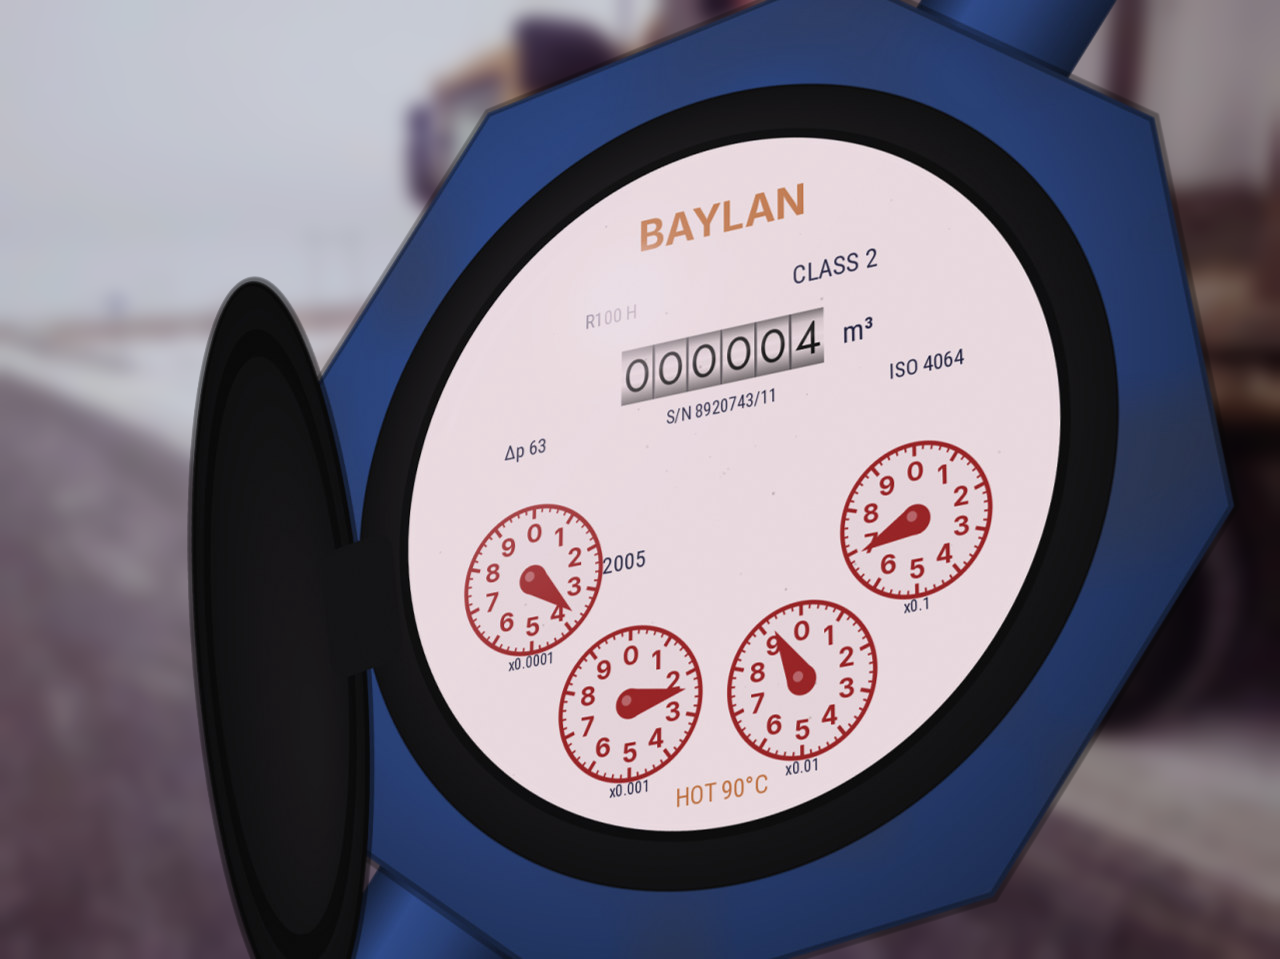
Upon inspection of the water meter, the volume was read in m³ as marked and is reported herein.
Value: 4.6923 m³
